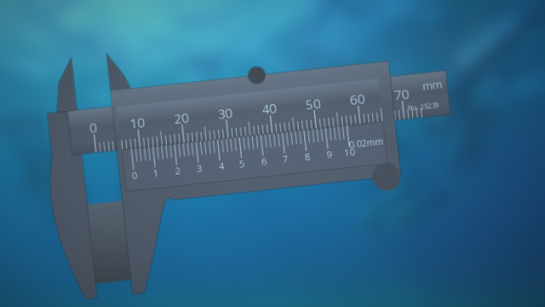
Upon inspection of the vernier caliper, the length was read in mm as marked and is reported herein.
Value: 8.0 mm
